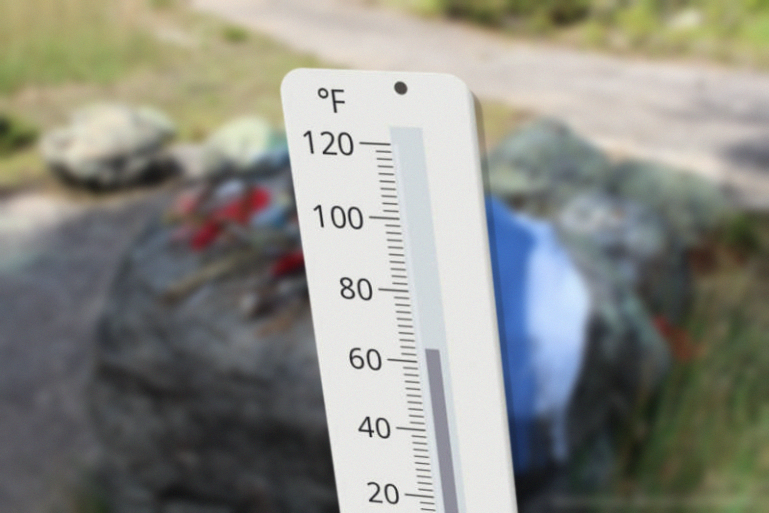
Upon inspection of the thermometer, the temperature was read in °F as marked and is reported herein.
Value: 64 °F
